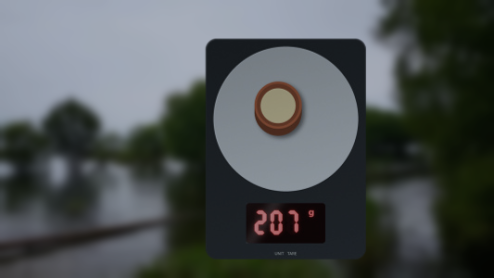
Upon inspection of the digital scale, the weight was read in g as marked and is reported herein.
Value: 207 g
